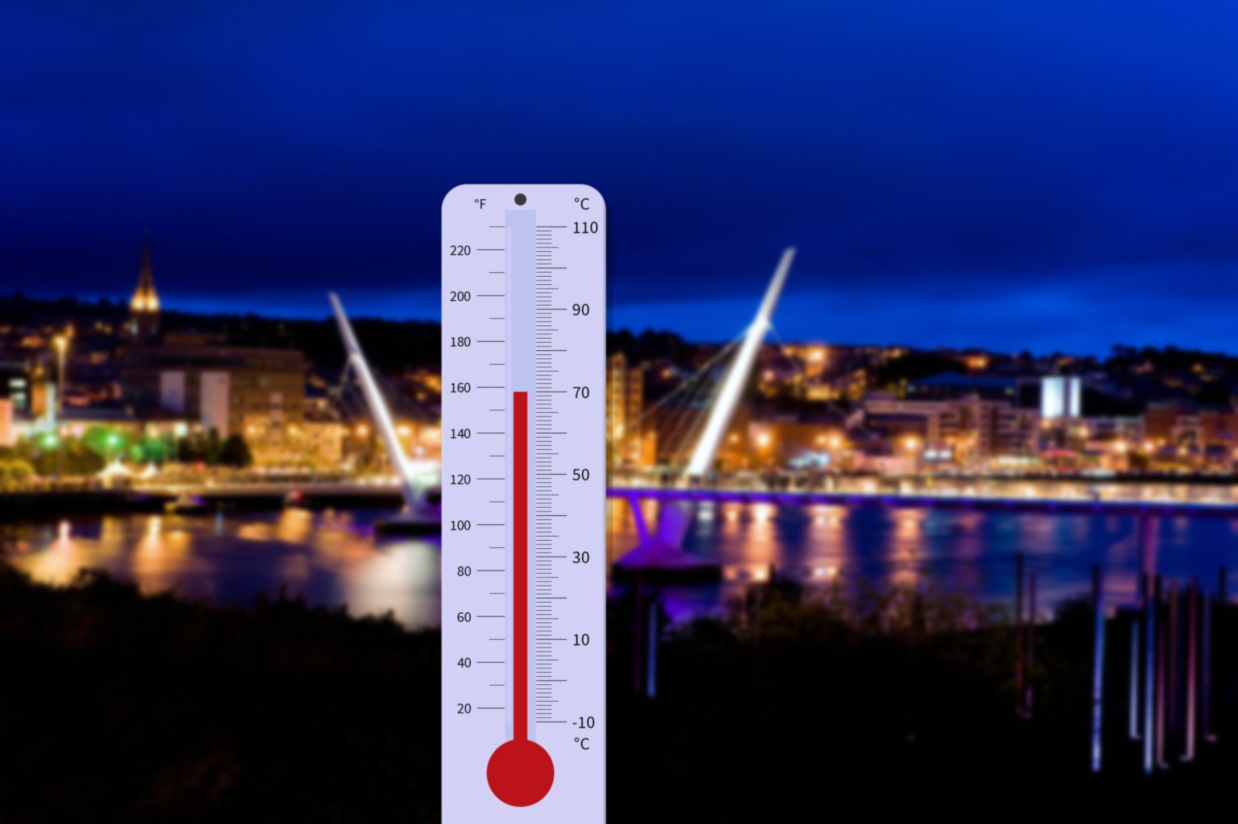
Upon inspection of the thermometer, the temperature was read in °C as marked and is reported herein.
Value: 70 °C
